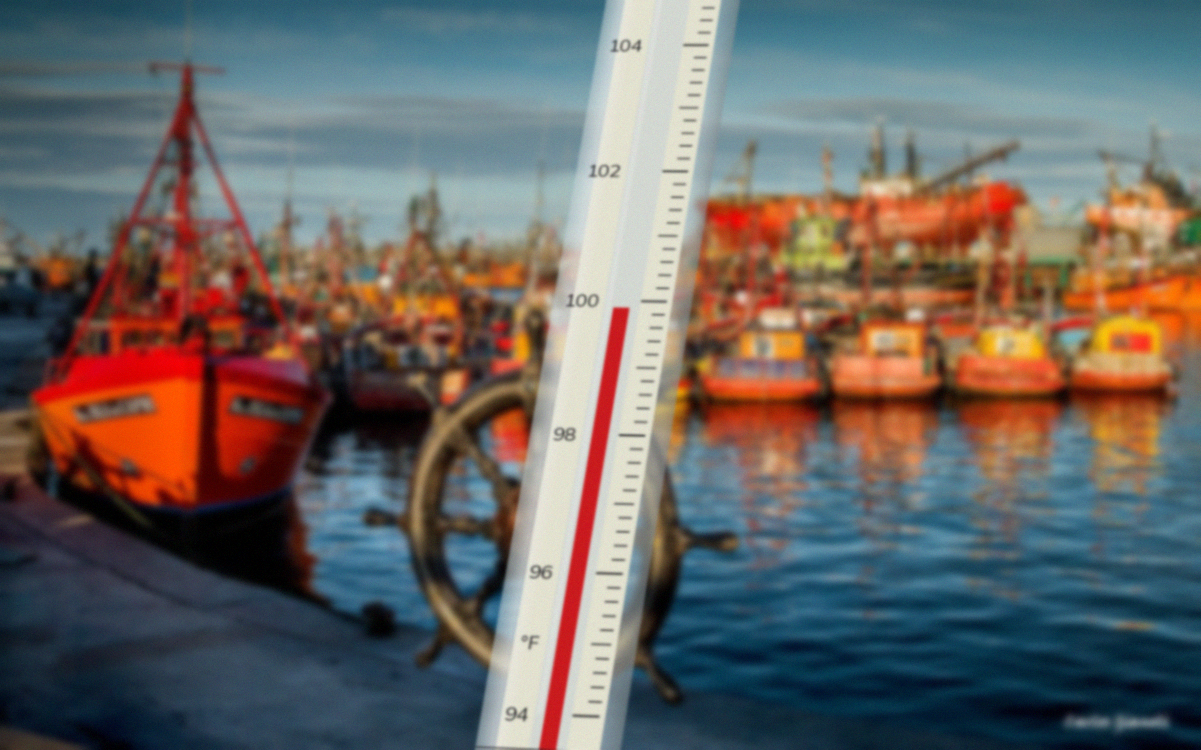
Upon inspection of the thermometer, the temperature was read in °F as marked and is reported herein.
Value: 99.9 °F
